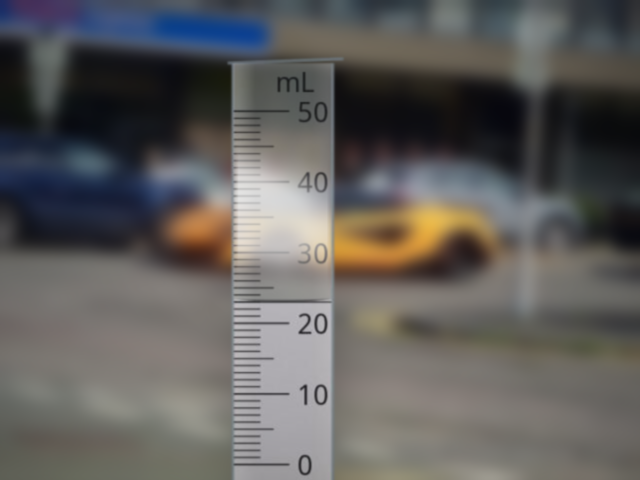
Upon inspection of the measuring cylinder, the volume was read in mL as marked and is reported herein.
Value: 23 mL
